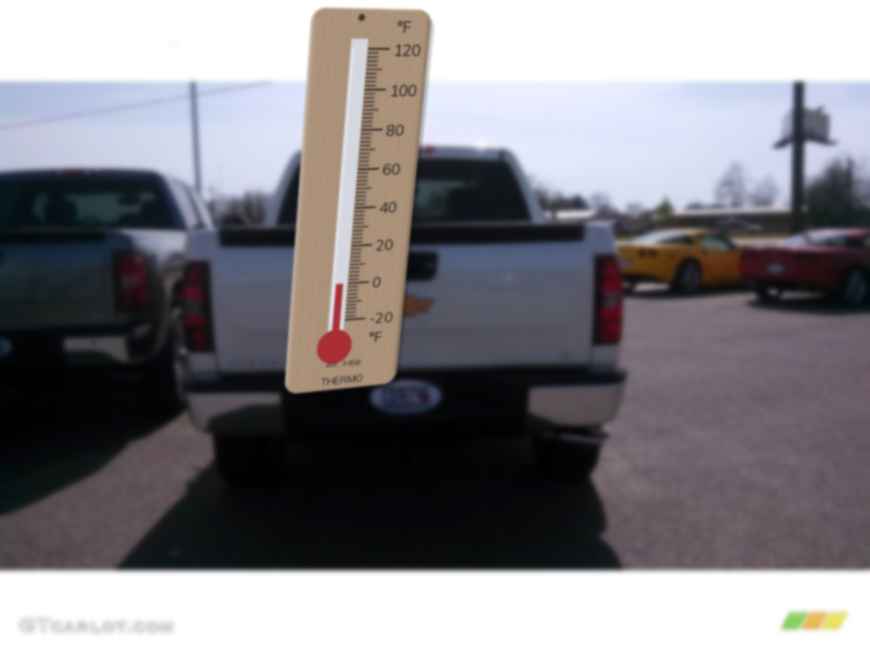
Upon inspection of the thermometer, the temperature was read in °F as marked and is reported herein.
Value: 0 °F
